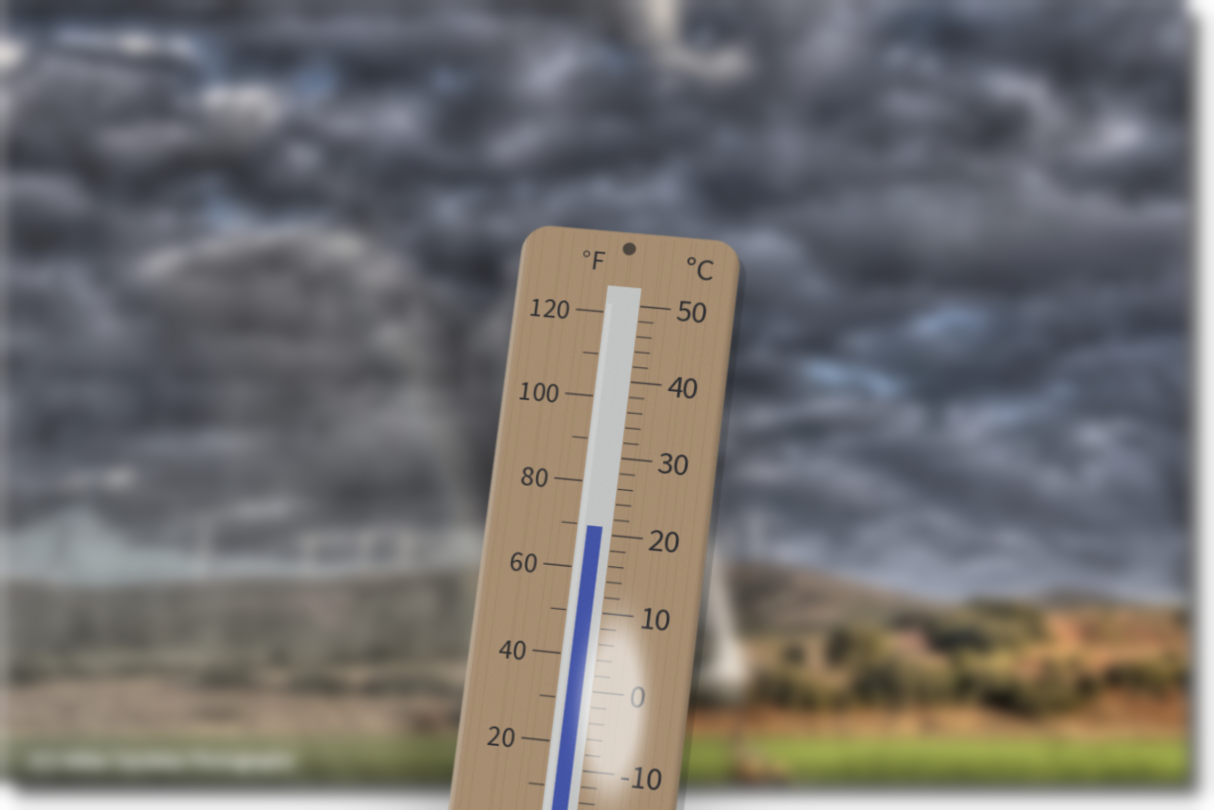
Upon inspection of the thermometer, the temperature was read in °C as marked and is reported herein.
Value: 21 °C
